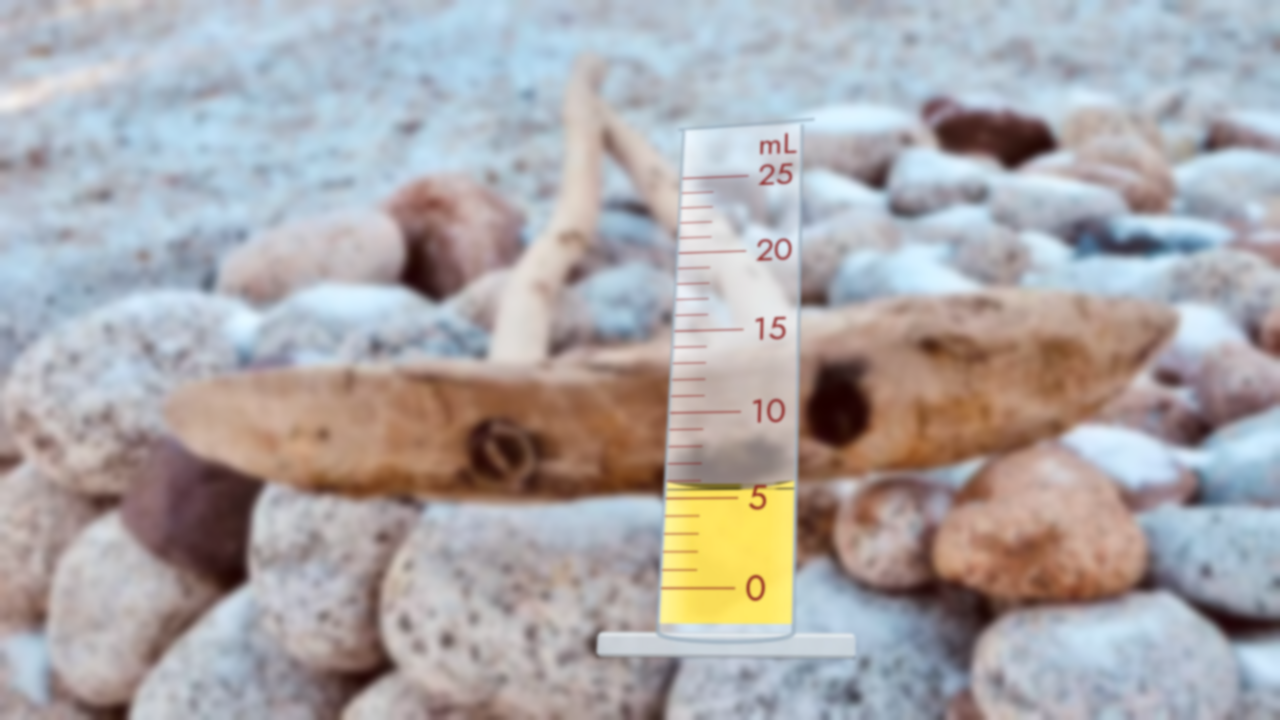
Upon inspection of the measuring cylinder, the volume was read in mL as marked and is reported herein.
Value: 5.5 mL
